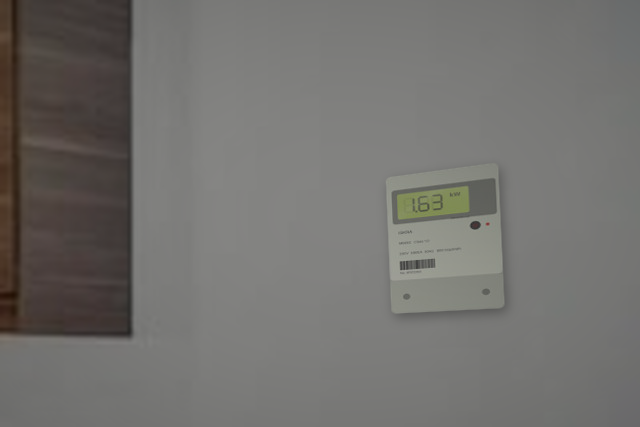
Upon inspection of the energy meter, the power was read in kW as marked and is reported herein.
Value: 1.63 kW
